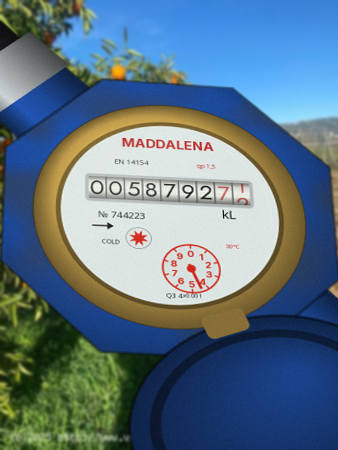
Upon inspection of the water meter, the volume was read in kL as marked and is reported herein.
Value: 58792.714 kL
